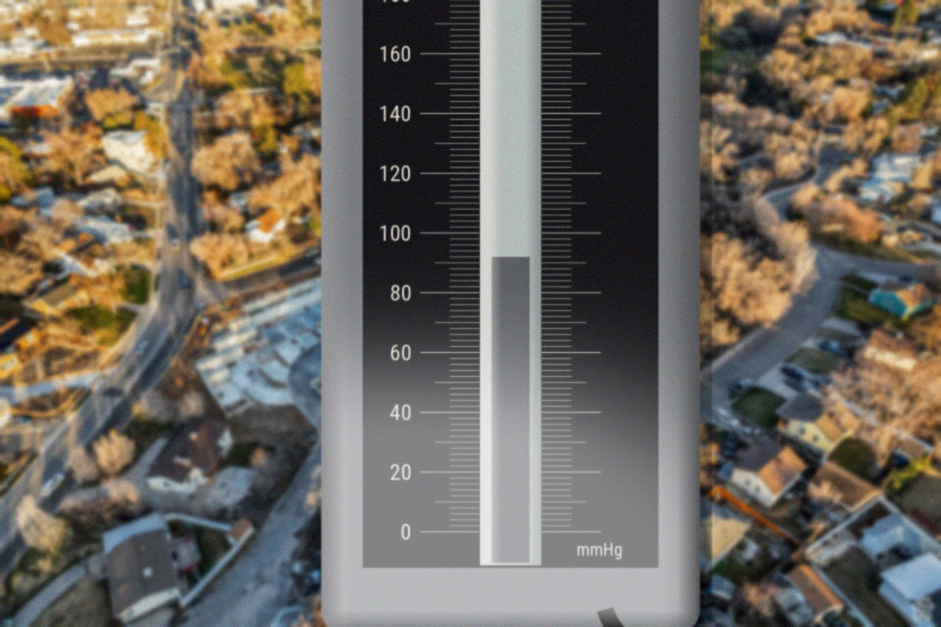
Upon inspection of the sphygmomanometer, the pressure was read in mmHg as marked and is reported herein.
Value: 92 mmHg
